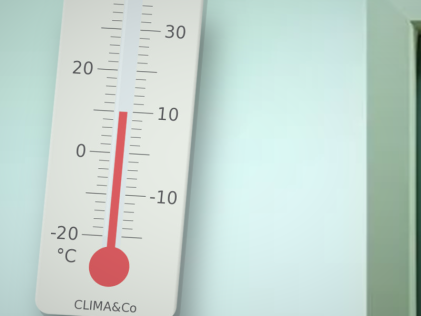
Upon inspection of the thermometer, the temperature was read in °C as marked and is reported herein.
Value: 10 °C
